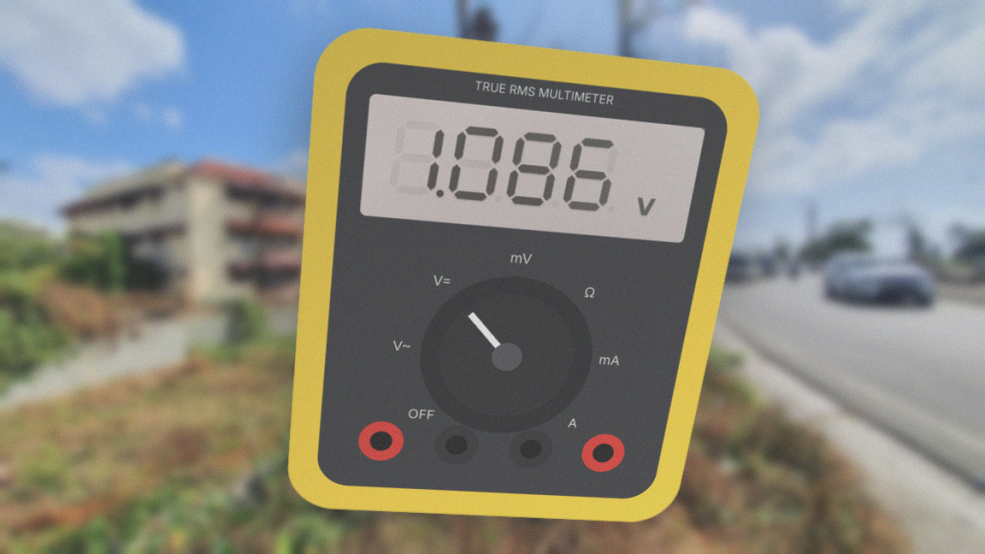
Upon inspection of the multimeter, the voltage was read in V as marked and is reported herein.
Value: 1.086 V
